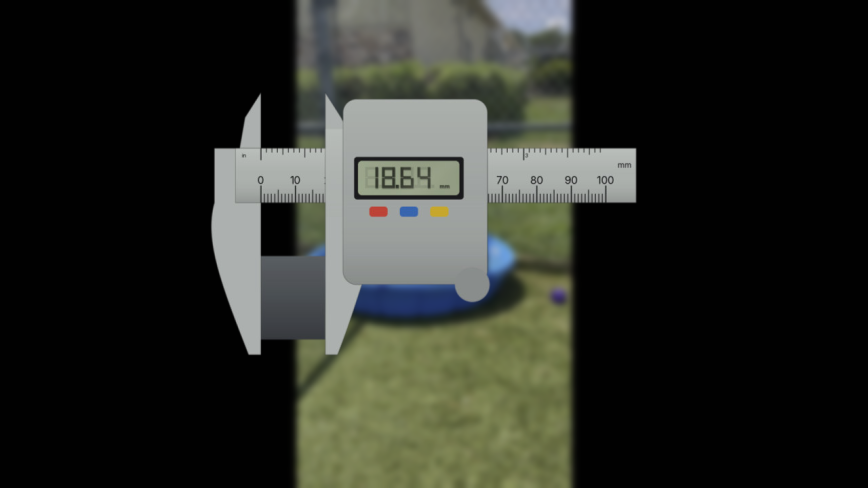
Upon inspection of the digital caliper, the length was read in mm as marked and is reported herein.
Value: 18.64 mm
